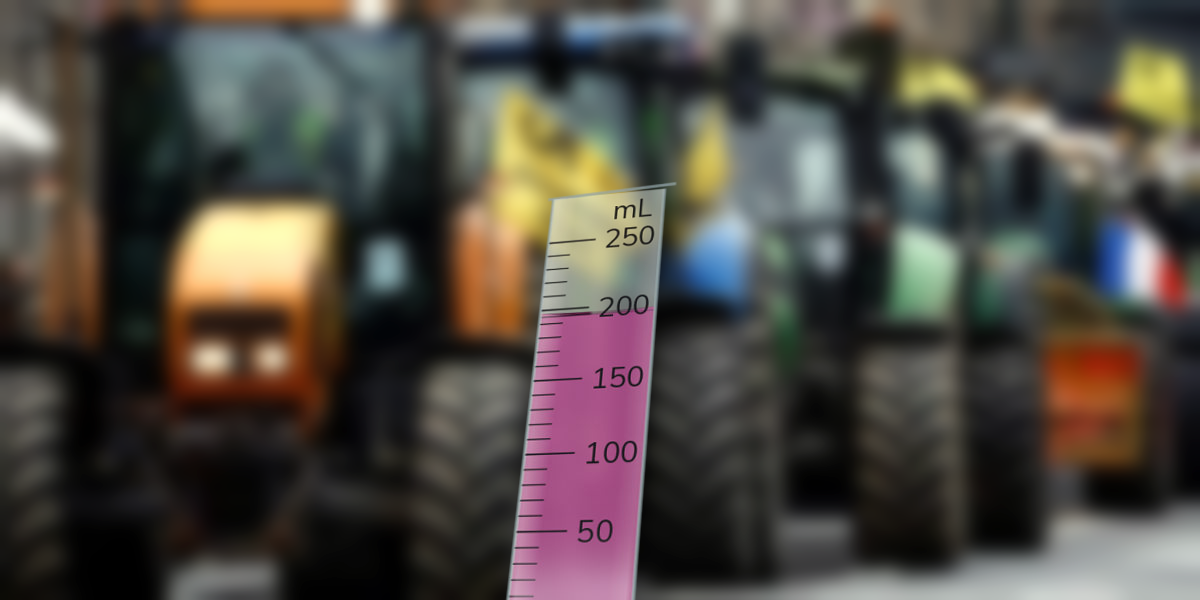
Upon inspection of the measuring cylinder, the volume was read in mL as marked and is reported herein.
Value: 195 mL
